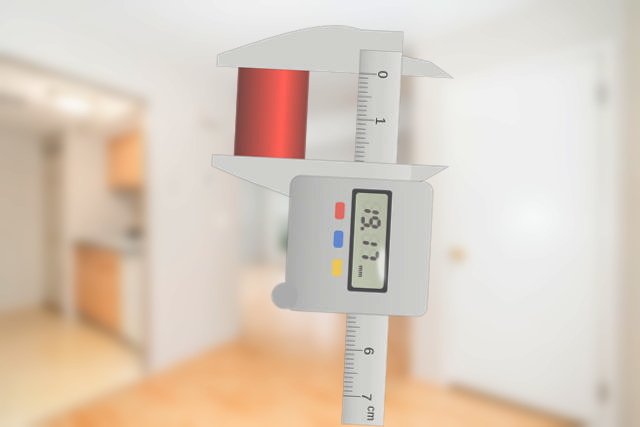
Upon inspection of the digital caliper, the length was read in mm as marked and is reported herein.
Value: 19.17 mm
